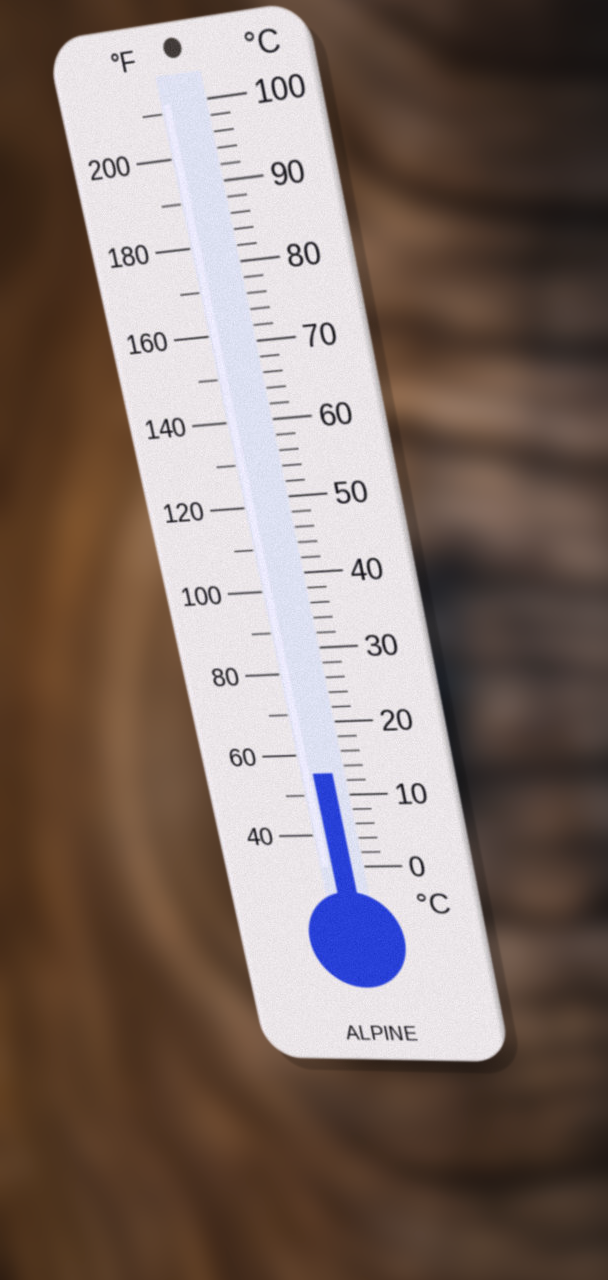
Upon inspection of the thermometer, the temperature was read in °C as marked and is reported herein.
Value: 13 °C
